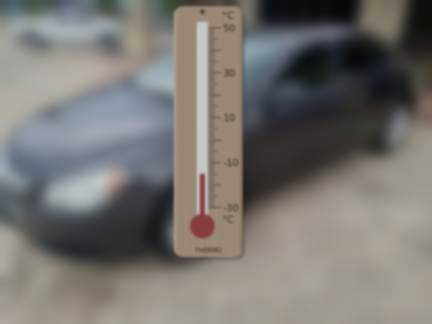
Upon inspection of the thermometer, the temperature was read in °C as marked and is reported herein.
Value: -15 °C
